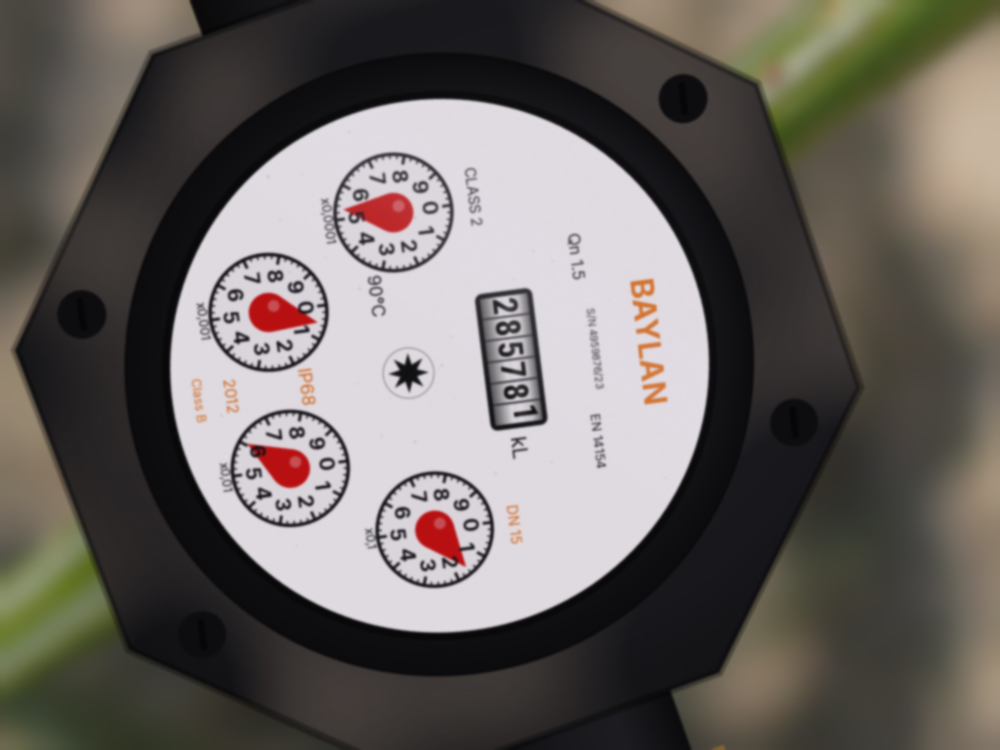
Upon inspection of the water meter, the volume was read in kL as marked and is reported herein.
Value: 285781.1605 kL
